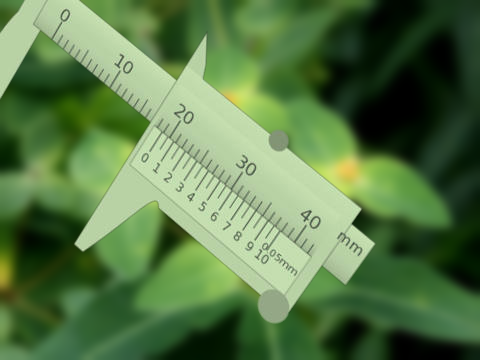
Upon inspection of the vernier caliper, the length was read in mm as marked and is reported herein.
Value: 18.8 mm
